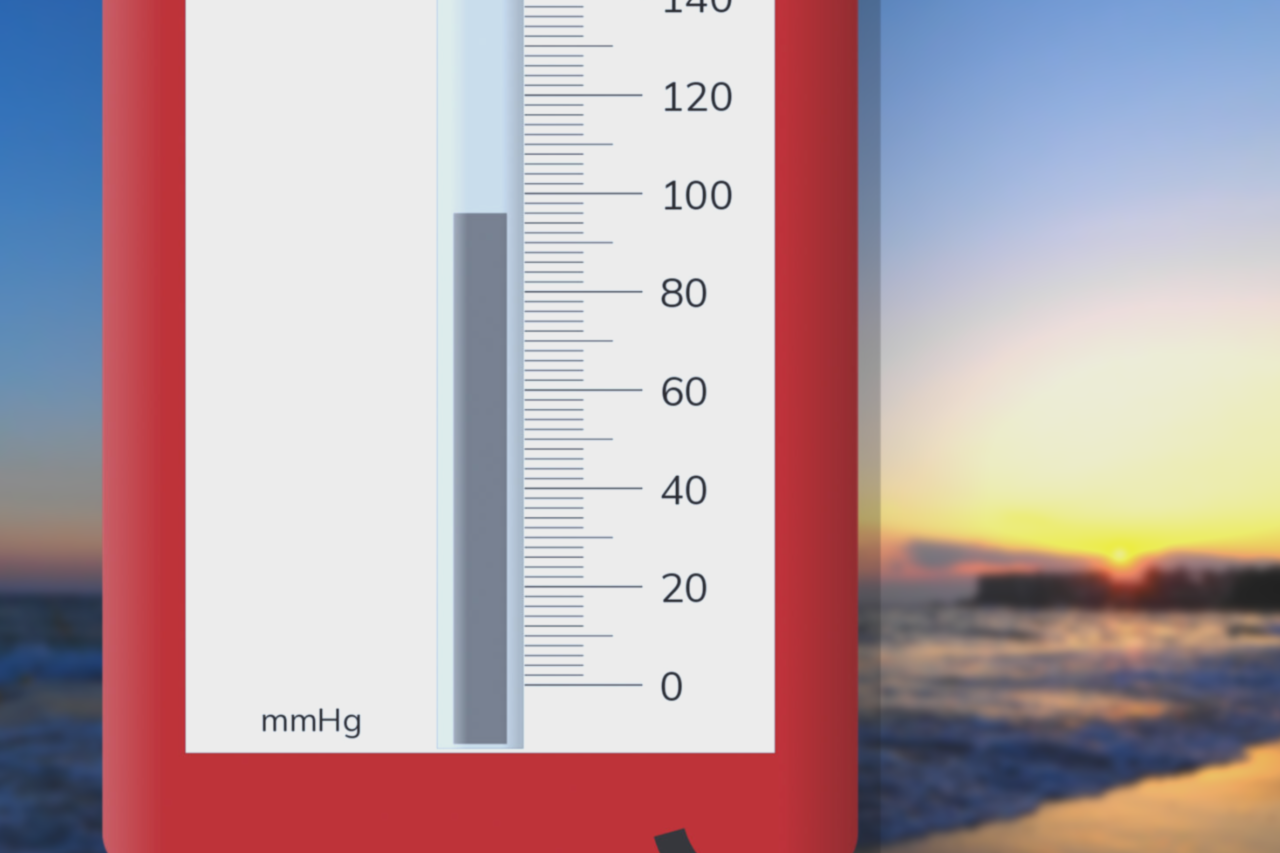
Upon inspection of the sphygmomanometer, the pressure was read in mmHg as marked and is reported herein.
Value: 96 mmHg
